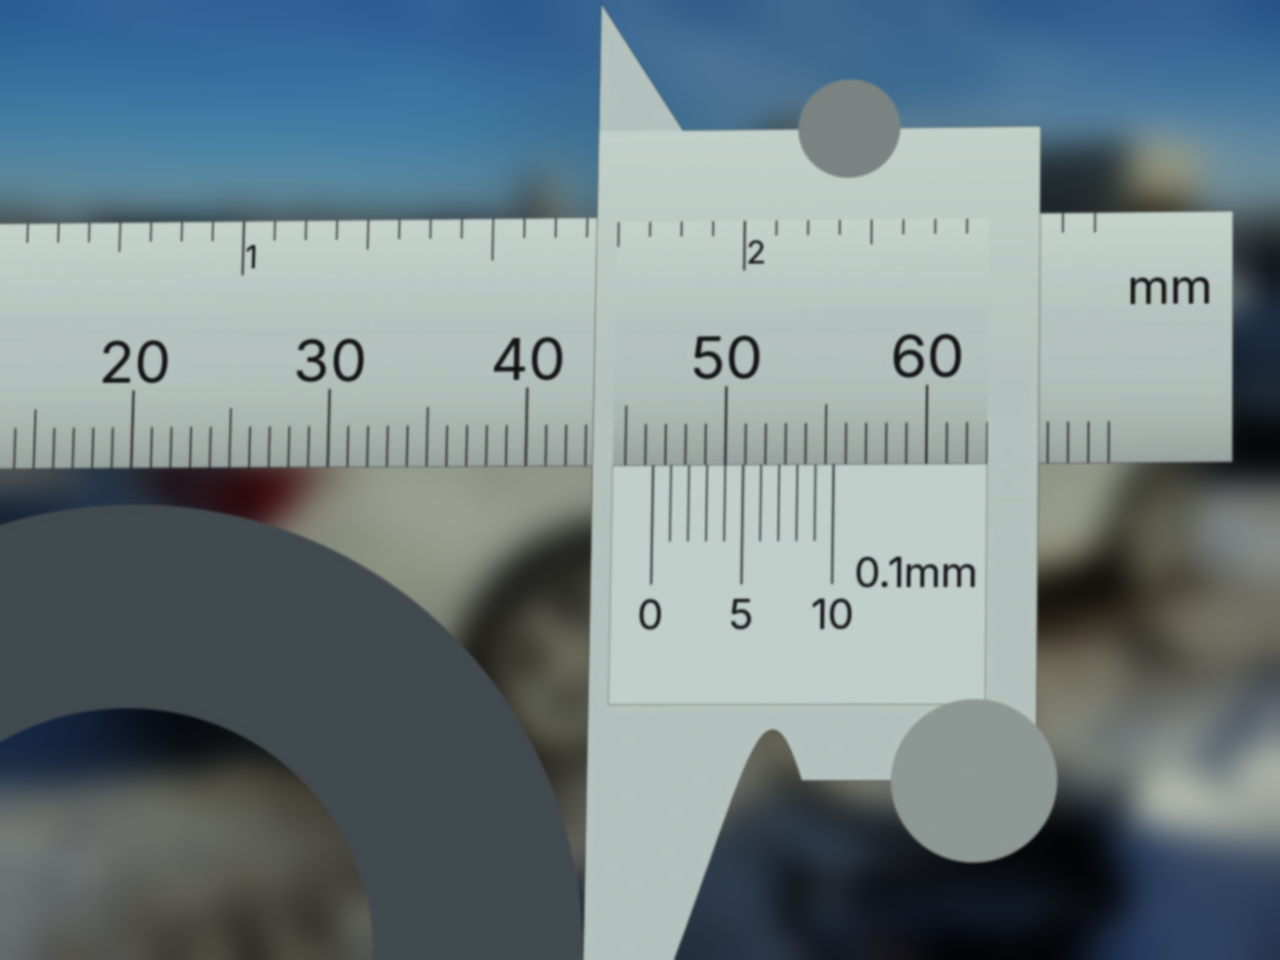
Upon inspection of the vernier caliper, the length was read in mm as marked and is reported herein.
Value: 46.4 mm
